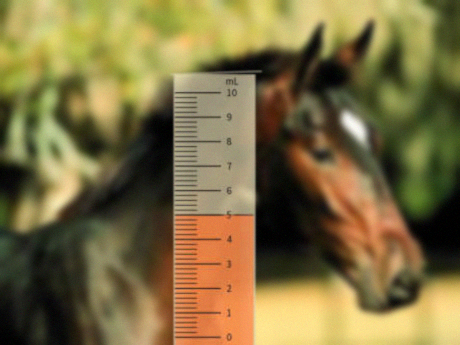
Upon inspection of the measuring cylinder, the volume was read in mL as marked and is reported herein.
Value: 5 mL
